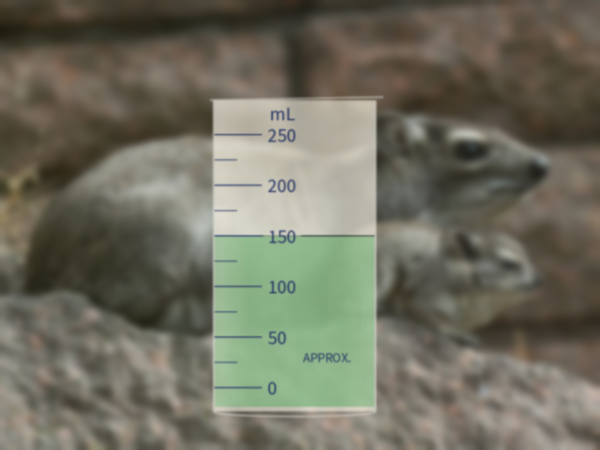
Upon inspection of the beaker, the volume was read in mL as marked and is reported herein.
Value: 150 mL
